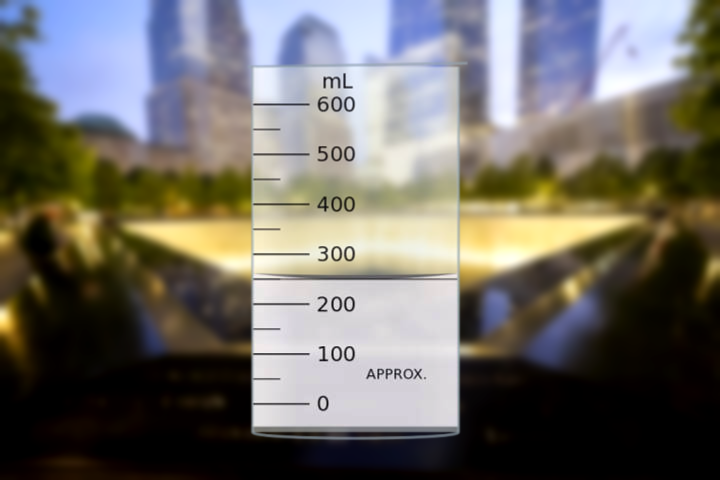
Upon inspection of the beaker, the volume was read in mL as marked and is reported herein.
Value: 250 mL
